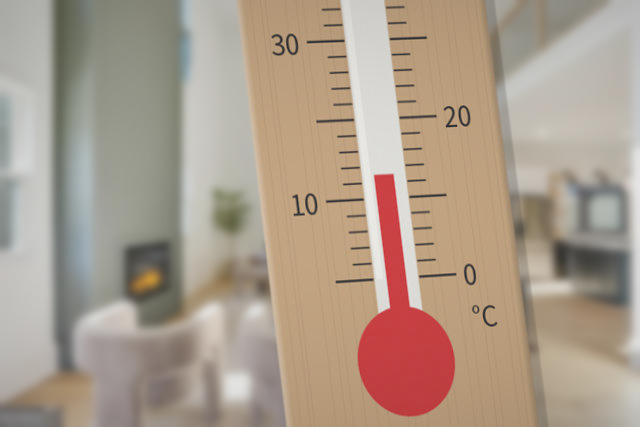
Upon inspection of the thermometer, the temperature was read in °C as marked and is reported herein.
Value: 13 °C
